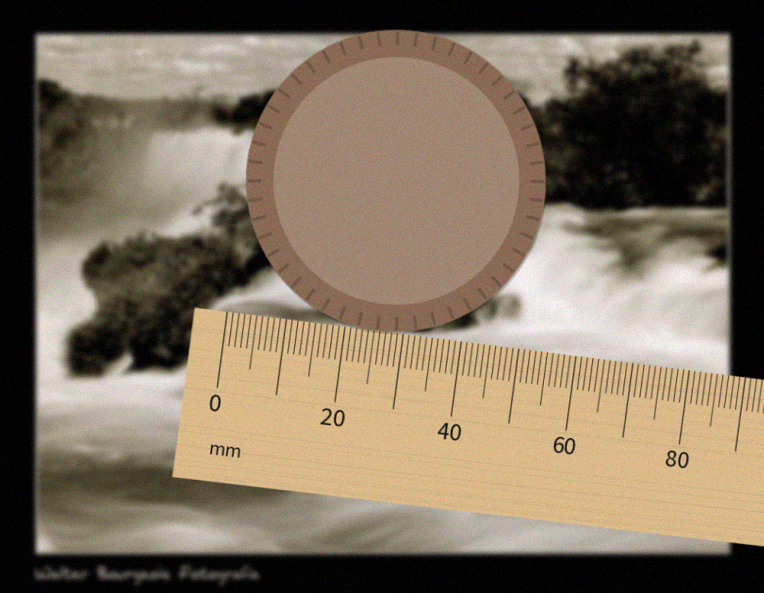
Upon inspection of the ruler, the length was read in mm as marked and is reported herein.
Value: 51 mm
